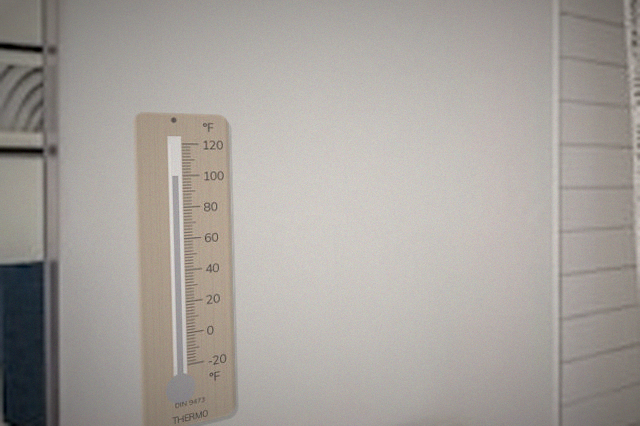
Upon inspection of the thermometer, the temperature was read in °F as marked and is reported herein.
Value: 100 °F
